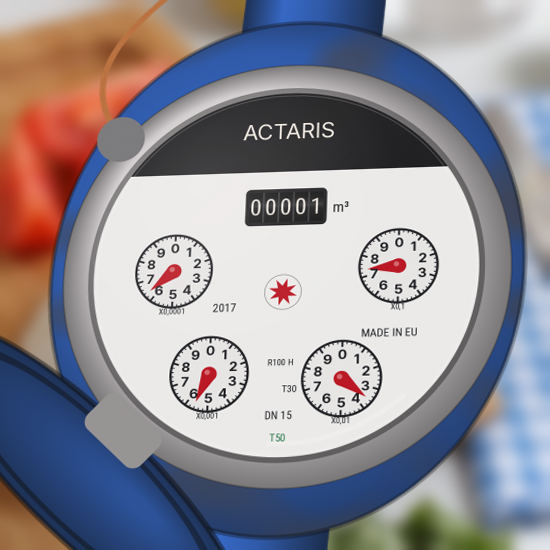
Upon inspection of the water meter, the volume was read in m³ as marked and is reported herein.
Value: 1.7356 m³
